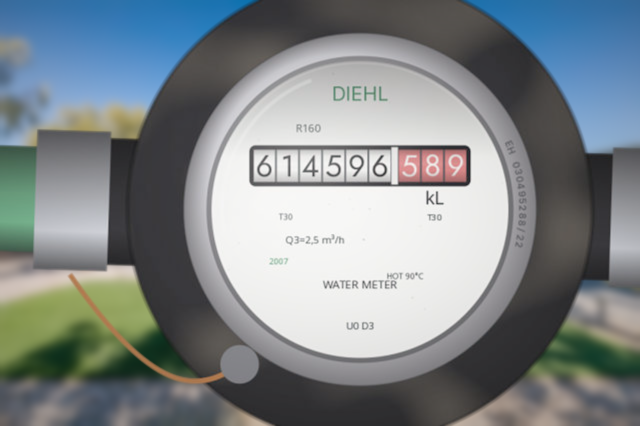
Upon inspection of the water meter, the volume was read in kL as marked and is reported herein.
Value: 614596.589 kL
